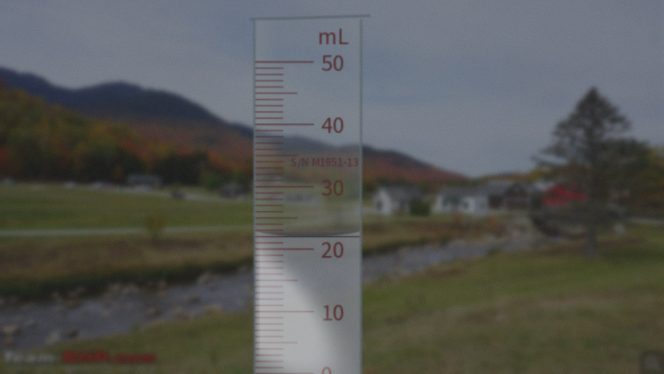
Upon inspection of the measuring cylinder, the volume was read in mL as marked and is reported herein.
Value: 22 mL
